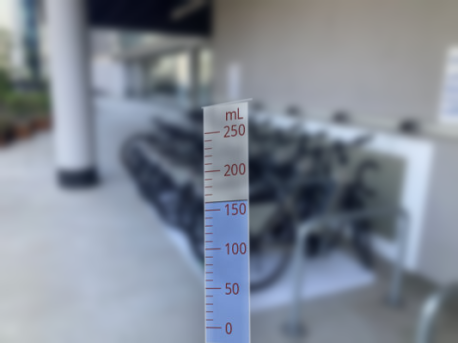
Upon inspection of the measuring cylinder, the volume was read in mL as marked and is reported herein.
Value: 160 mL
